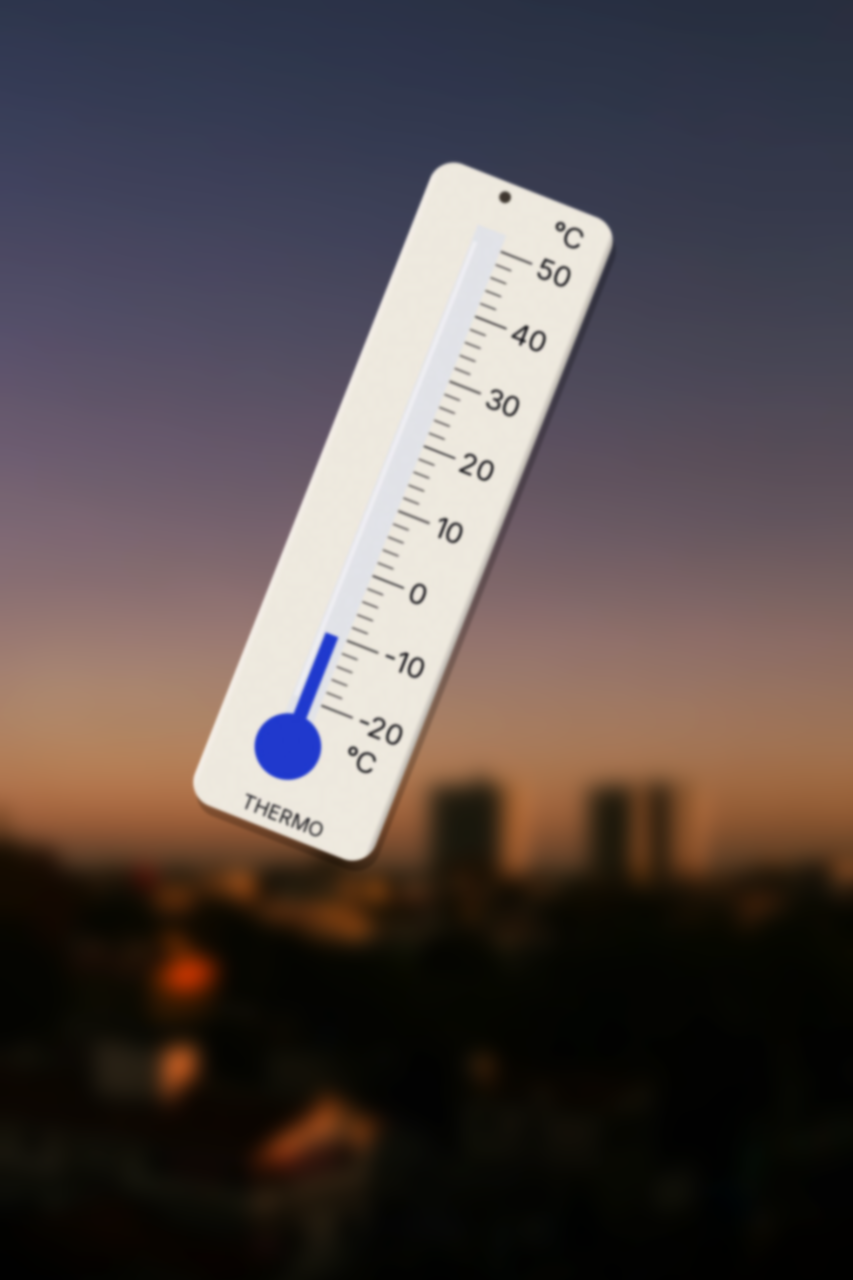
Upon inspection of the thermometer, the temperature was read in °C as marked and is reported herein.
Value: -10 °C
